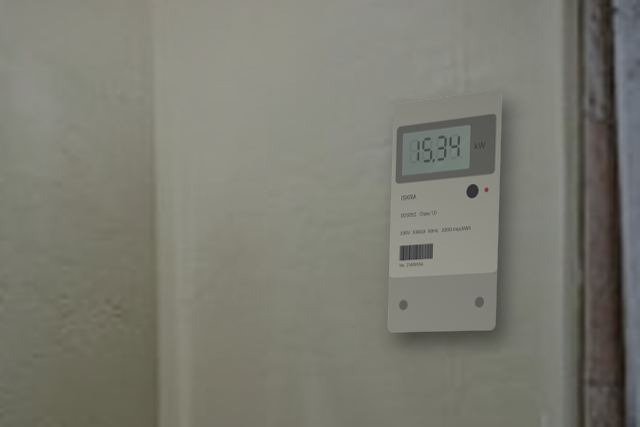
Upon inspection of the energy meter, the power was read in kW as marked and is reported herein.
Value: 15.34 kW
